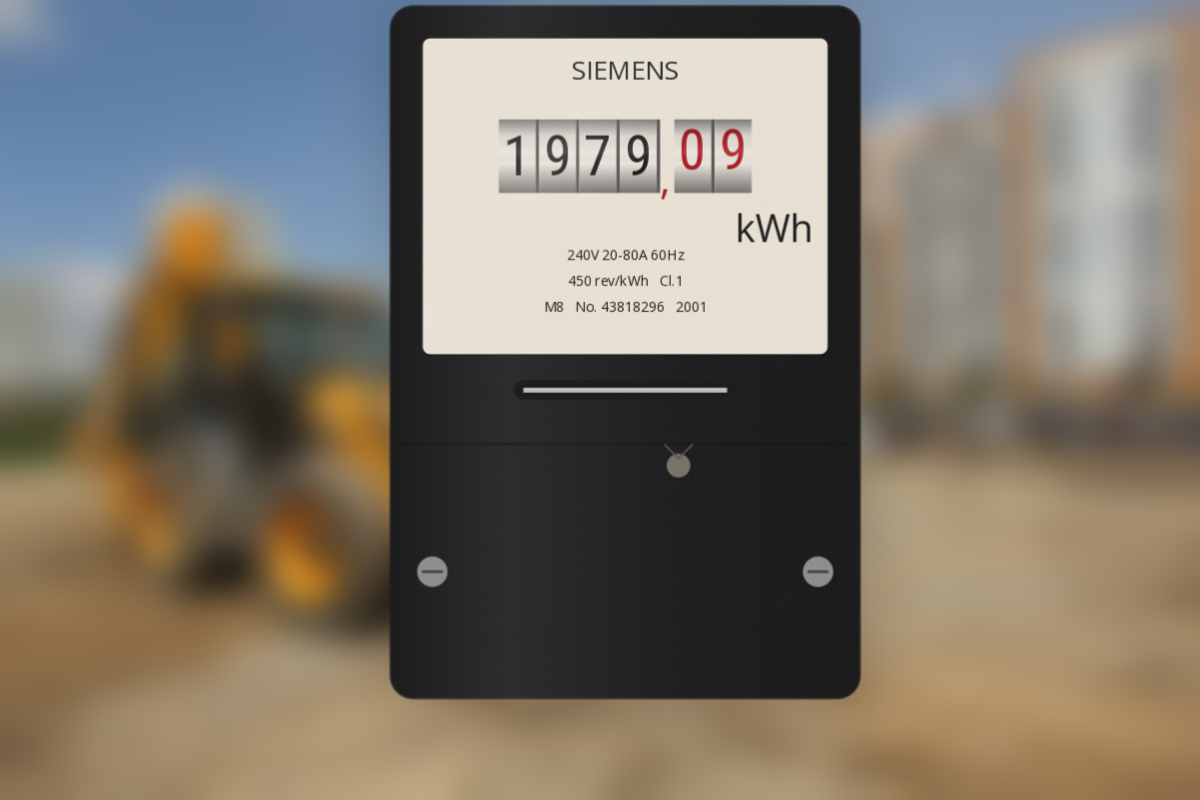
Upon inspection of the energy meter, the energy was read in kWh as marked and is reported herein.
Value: 1979.09 kWh
